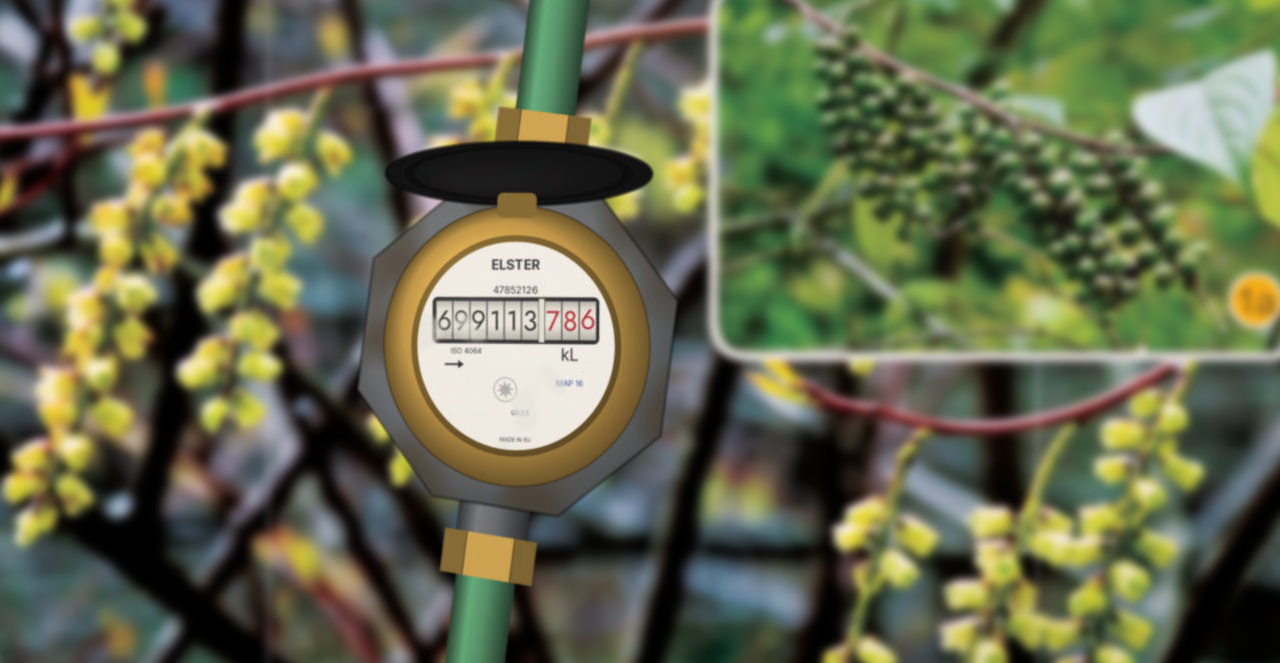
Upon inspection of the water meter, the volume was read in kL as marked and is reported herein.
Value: 699113.786 kL
